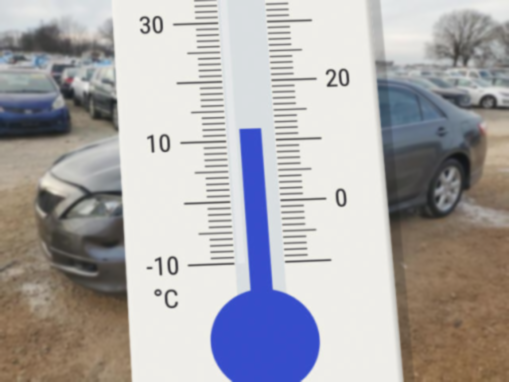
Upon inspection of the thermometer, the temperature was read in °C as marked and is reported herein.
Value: 12 °C
